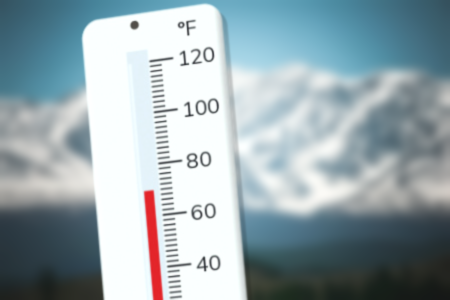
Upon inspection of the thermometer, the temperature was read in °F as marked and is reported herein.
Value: 70 °F
